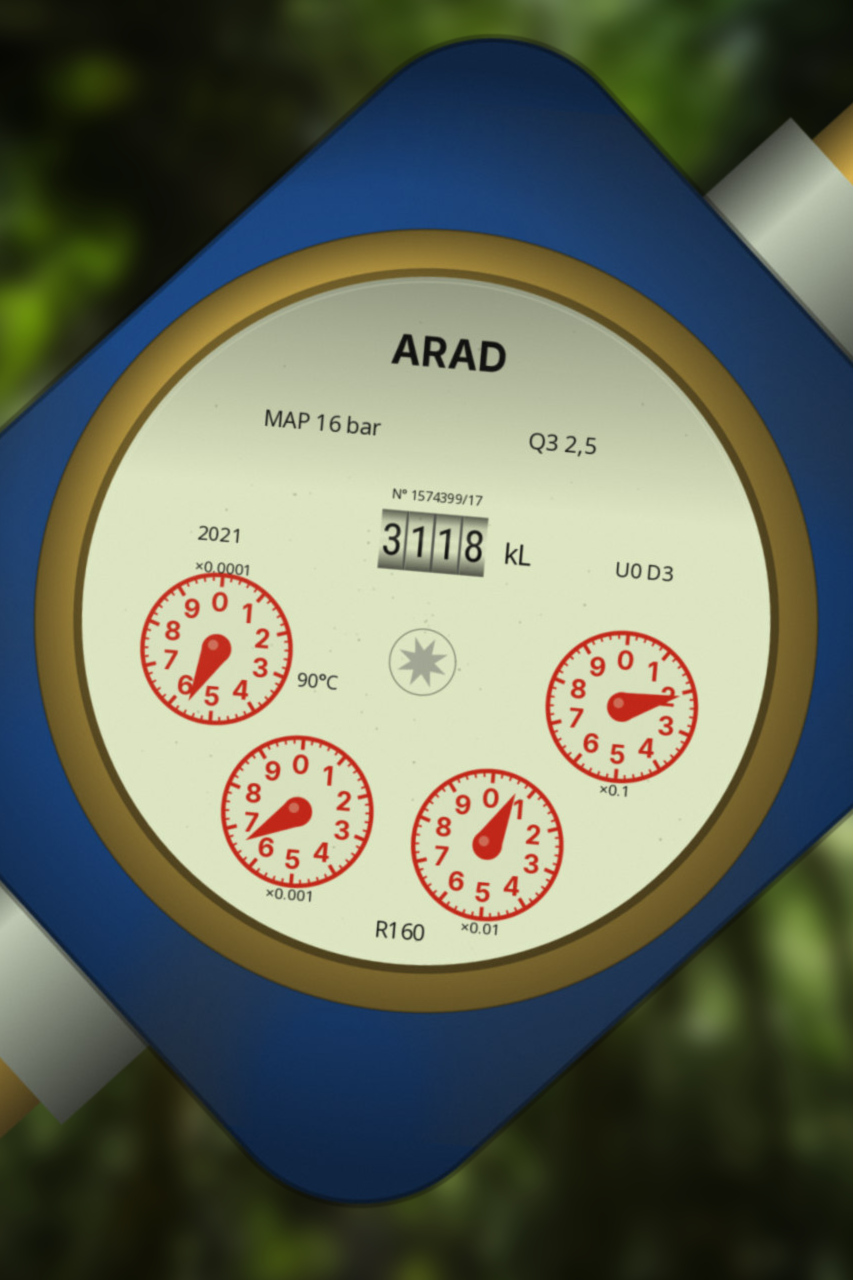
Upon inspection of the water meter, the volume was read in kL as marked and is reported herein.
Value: 3118.2065 kL
